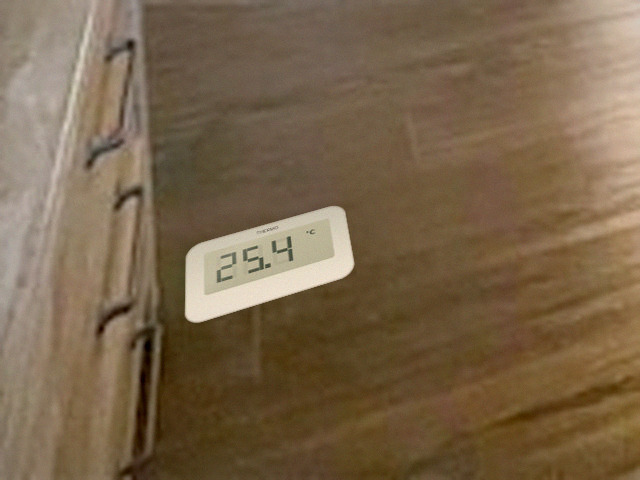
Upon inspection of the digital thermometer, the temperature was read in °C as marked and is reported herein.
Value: 25.4 °C
